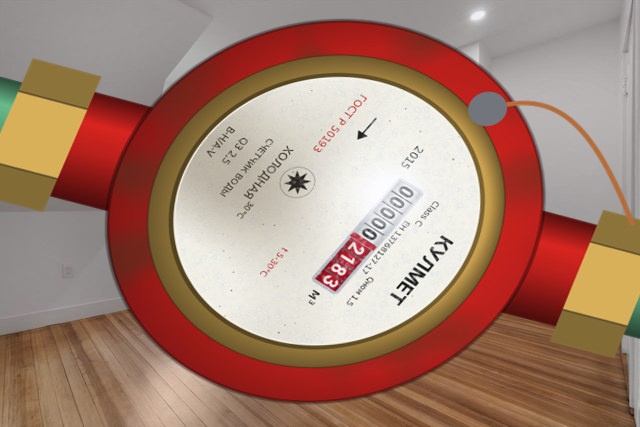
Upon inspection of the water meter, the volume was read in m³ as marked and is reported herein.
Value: 0.2183 m³
